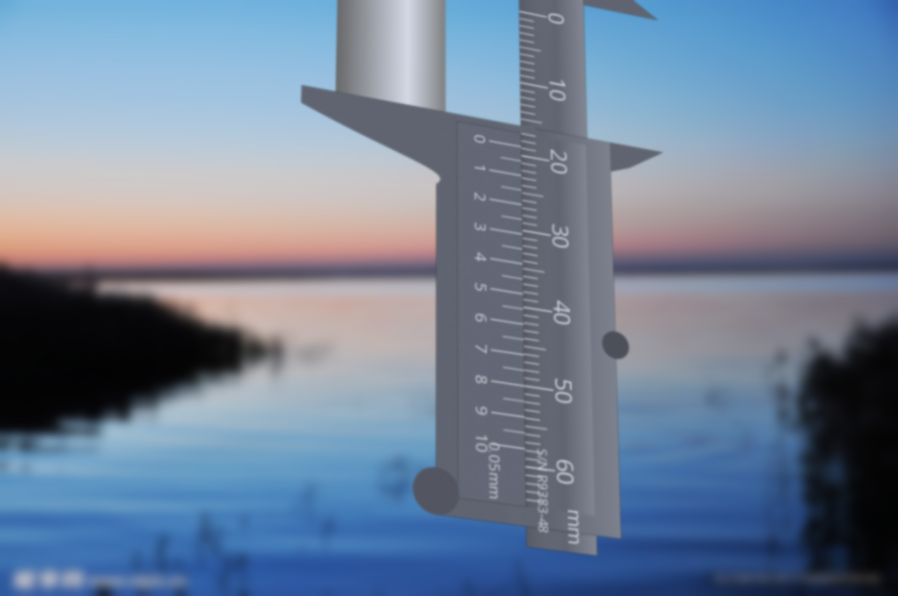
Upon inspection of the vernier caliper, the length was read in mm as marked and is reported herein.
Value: 18.8 mm
